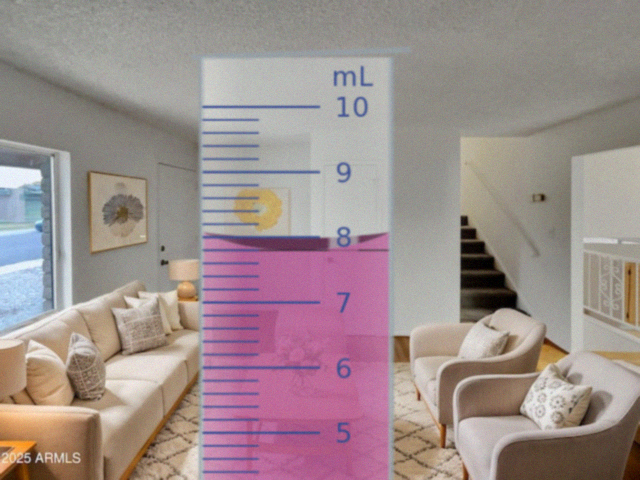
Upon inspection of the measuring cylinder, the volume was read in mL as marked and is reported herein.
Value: 7.8 mL
